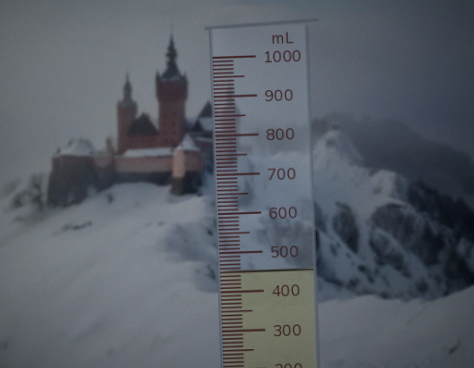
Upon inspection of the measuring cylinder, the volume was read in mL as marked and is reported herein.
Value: 450 mL
